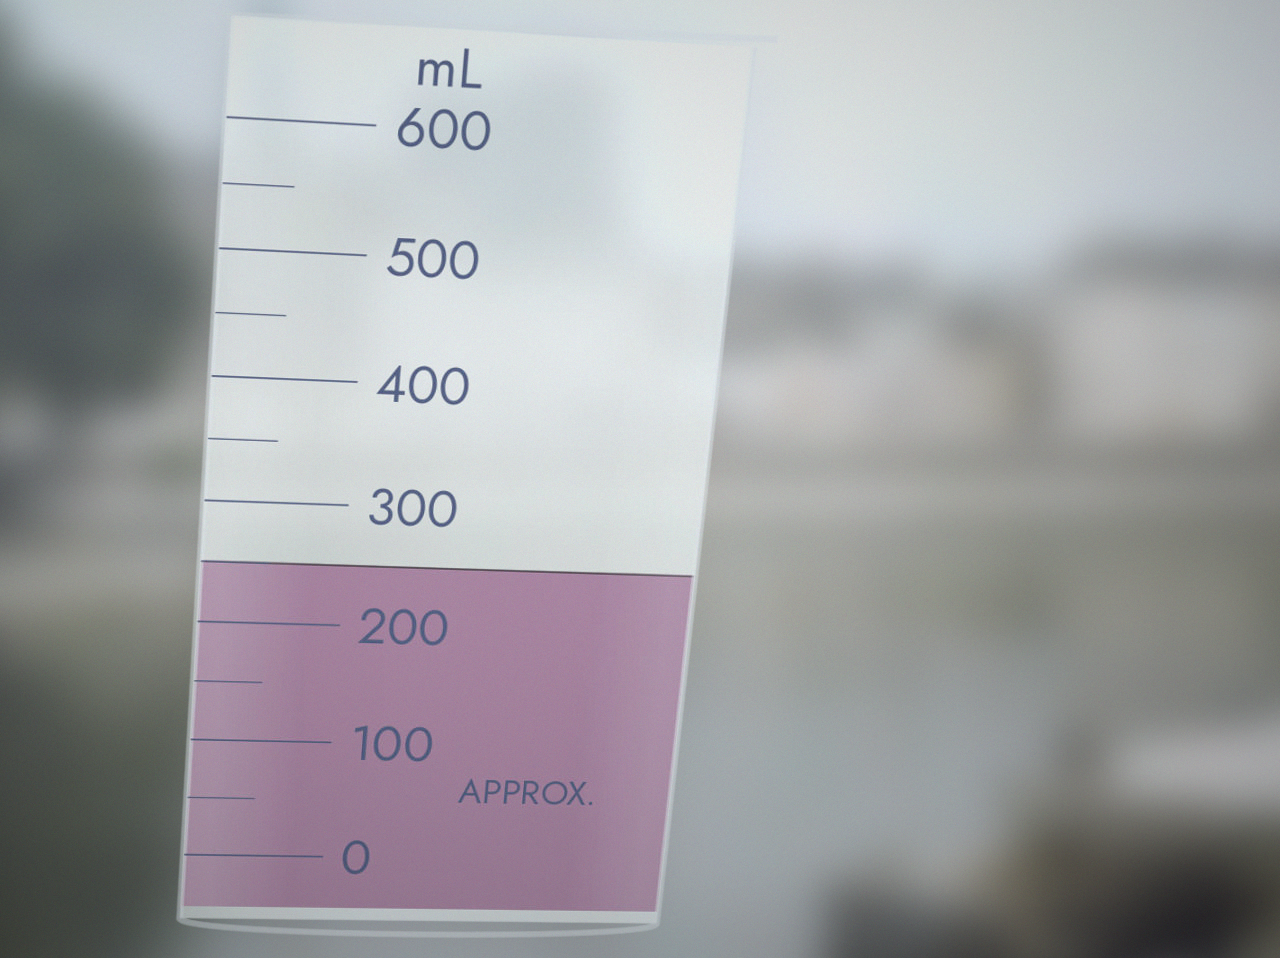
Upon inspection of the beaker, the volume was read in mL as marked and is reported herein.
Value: 250 mL
